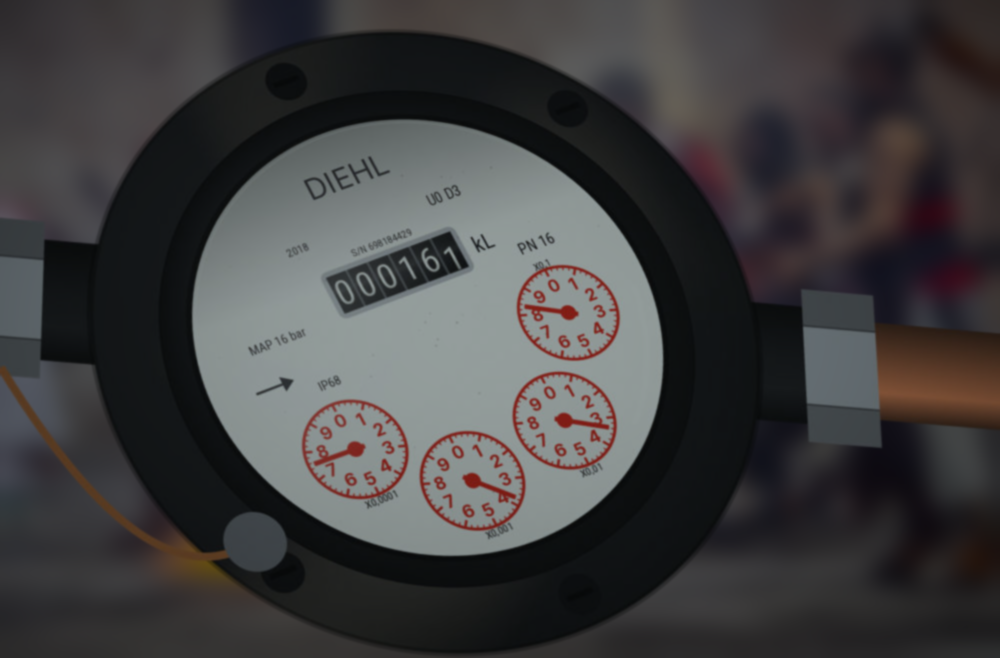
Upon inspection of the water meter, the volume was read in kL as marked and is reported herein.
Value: 160.8337 kL
